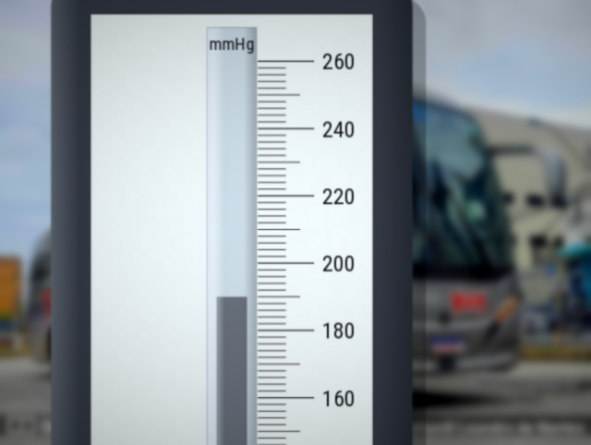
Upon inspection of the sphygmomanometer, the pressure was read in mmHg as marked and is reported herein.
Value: 190 mmHg
